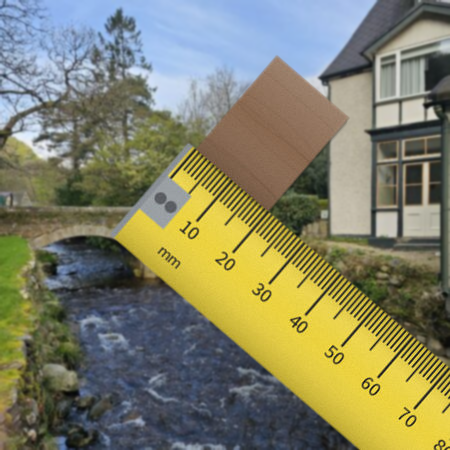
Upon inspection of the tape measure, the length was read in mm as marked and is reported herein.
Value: 20 mm
